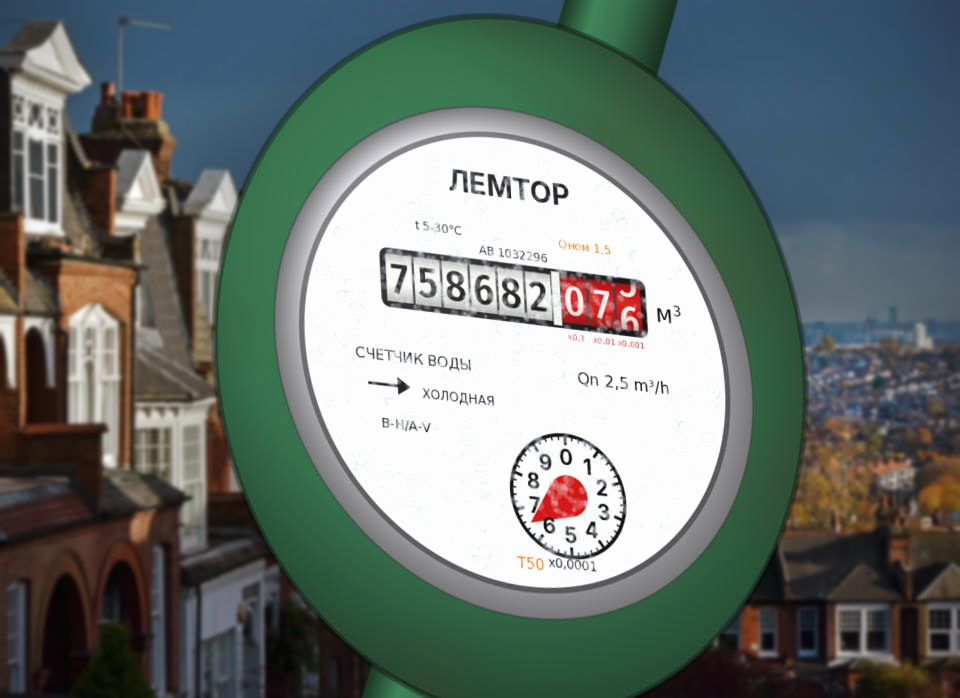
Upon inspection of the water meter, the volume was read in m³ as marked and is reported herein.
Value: 758682.0756 m³
